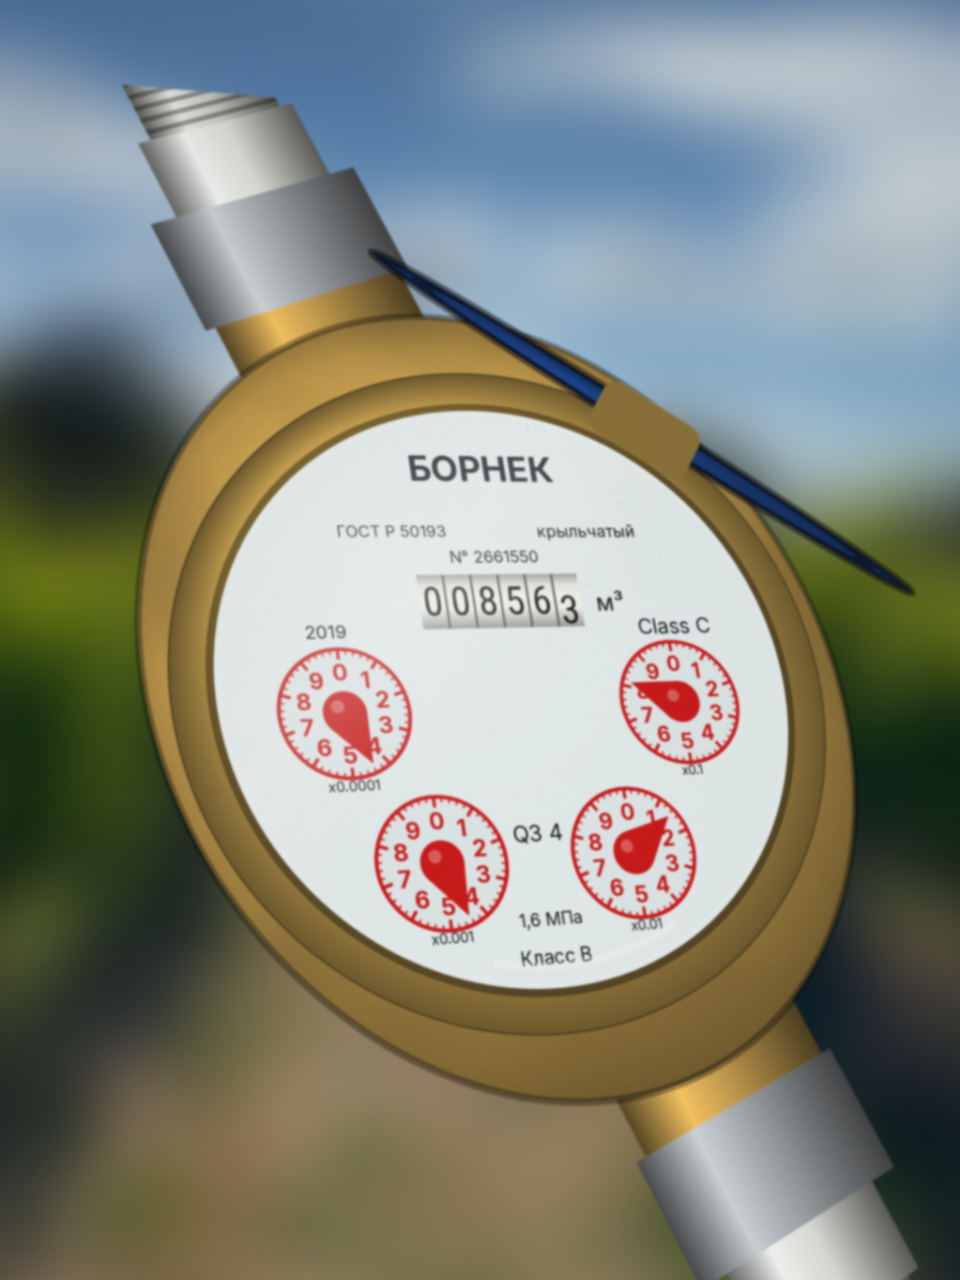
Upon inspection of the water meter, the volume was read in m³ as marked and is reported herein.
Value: 8562.8144 m³
